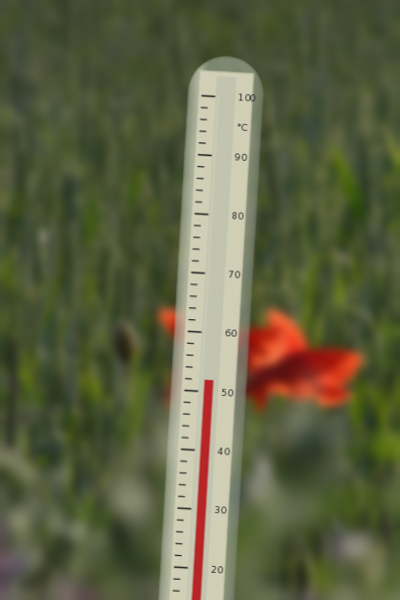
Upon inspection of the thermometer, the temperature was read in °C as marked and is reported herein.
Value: 52 °C
